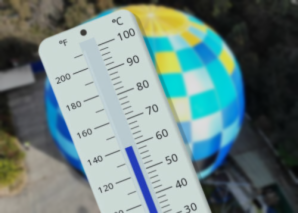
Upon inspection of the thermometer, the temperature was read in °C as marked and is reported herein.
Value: 60 °C
